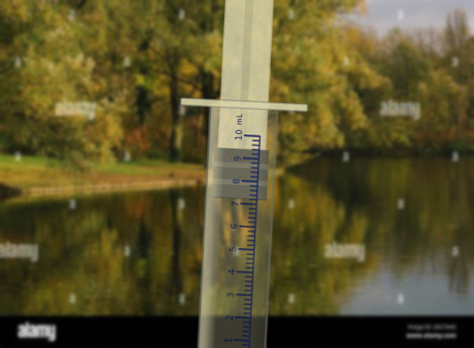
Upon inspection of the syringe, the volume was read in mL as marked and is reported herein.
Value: 7.2 mL
